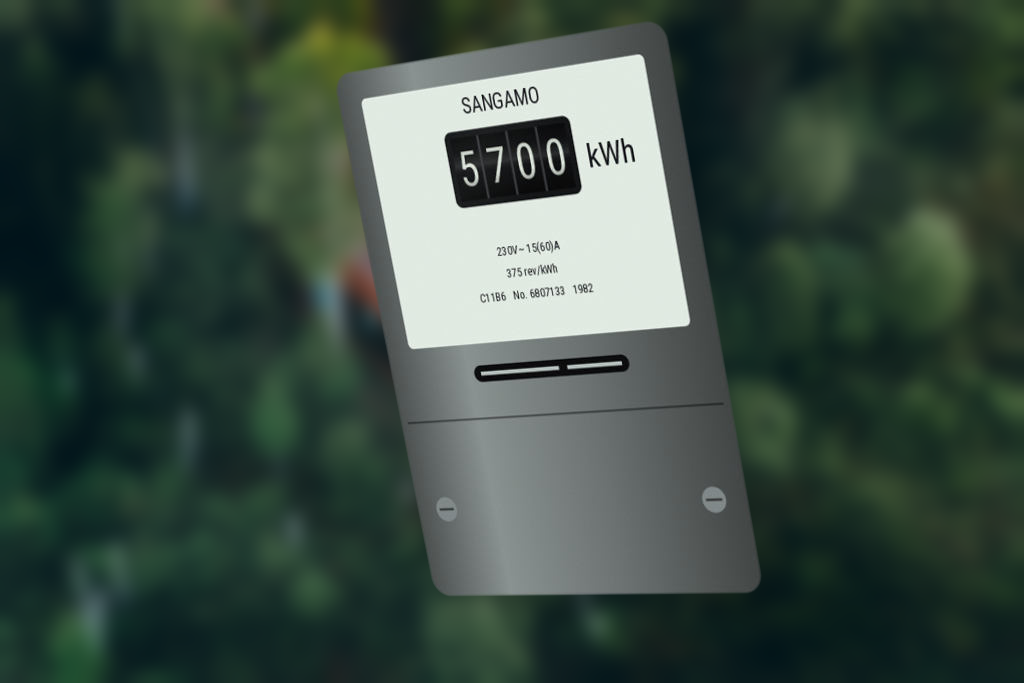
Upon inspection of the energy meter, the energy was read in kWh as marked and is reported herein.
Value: 5700 kWh
